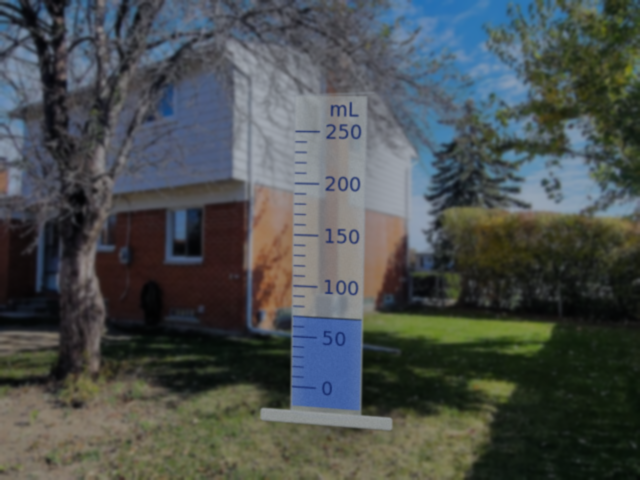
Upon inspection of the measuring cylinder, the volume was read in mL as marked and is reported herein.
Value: 70 mL
